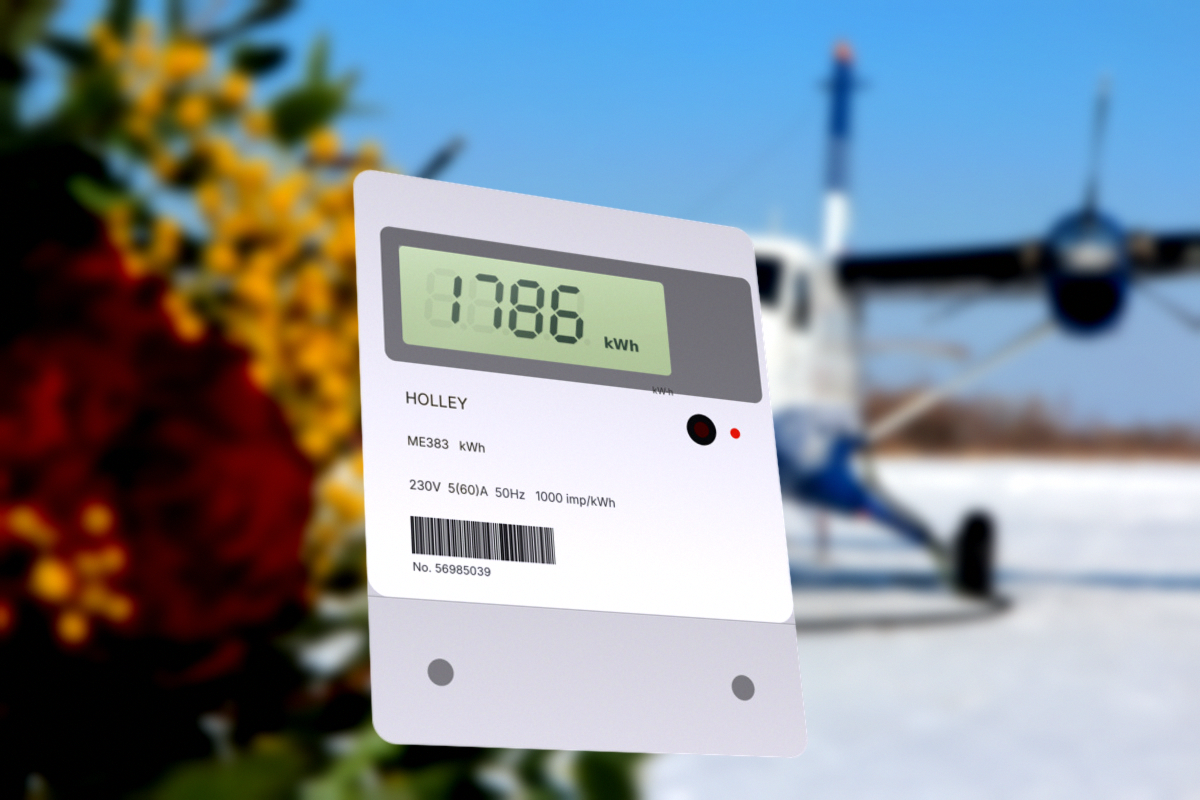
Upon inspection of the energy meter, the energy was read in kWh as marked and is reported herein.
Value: 1786 kWh
